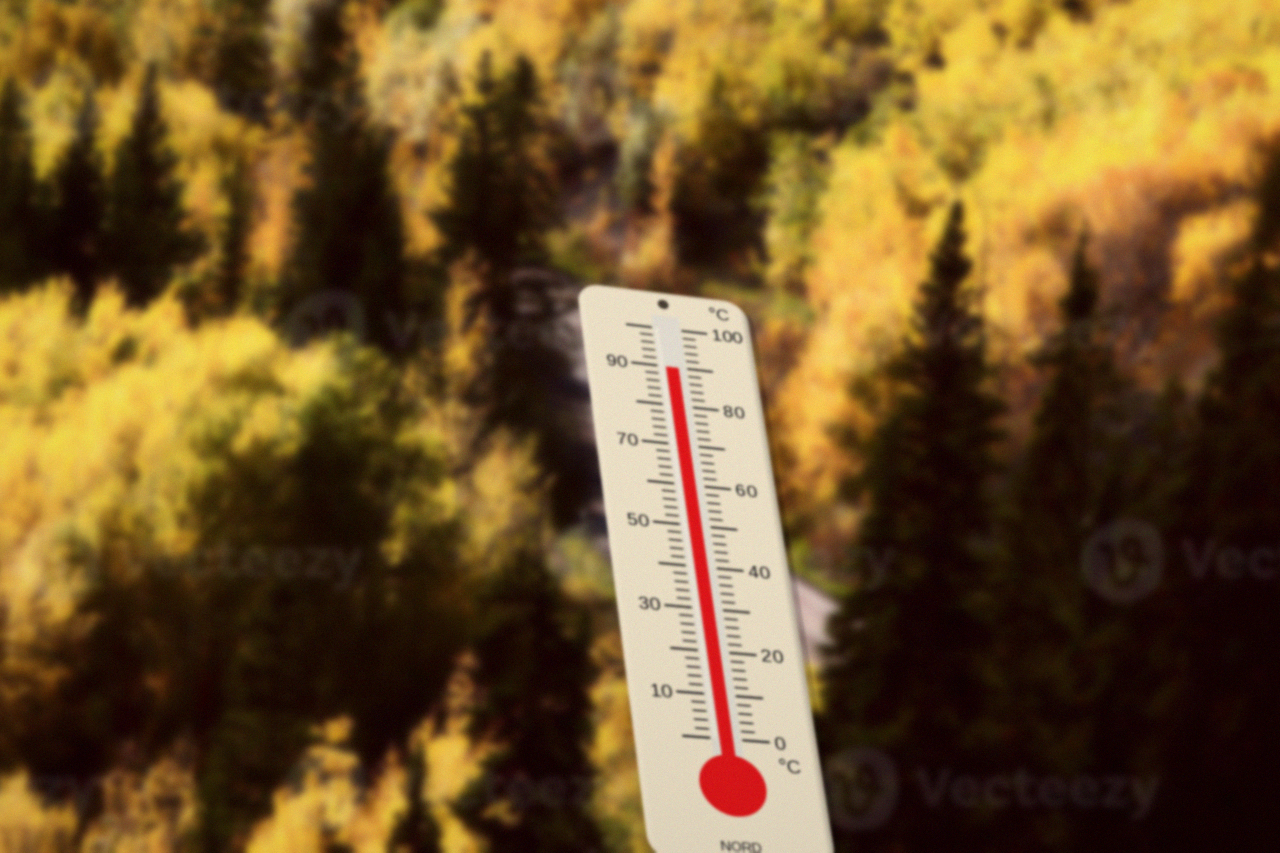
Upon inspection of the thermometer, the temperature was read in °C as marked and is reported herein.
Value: 90 °C
